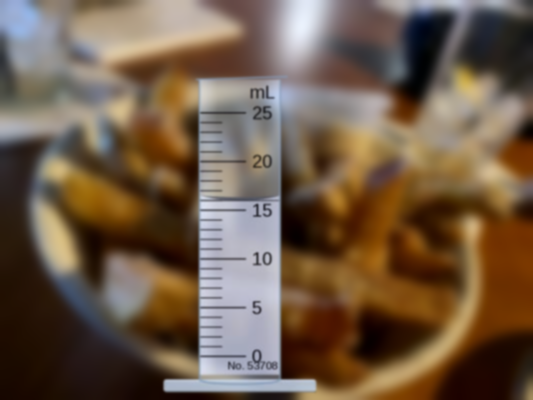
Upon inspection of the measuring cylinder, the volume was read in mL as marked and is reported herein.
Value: 16 mL
